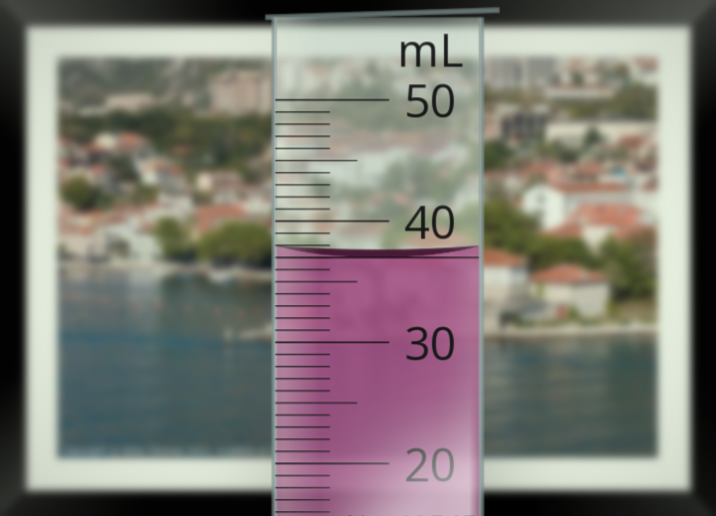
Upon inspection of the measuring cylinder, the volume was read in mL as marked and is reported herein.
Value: 37 mL
